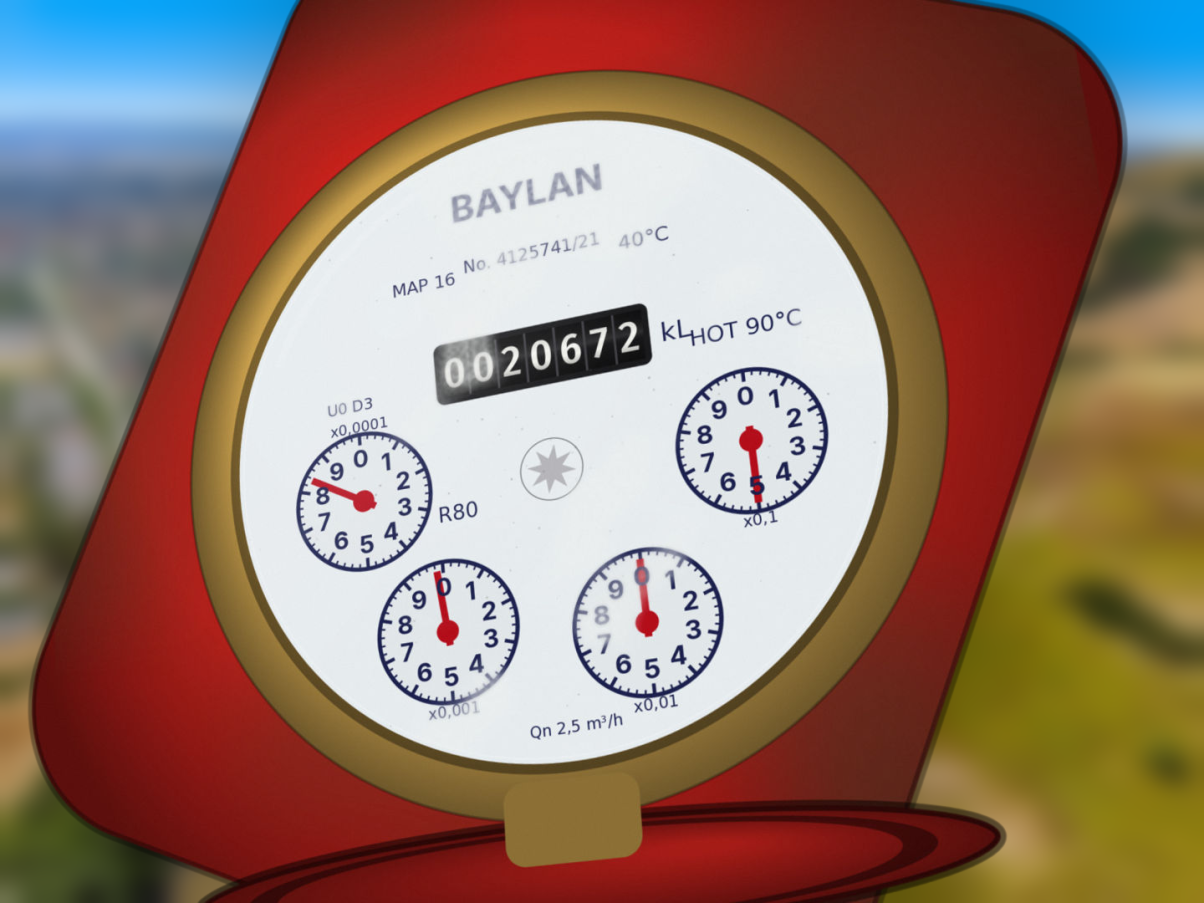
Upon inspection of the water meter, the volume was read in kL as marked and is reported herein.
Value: 20672.4998 kL
